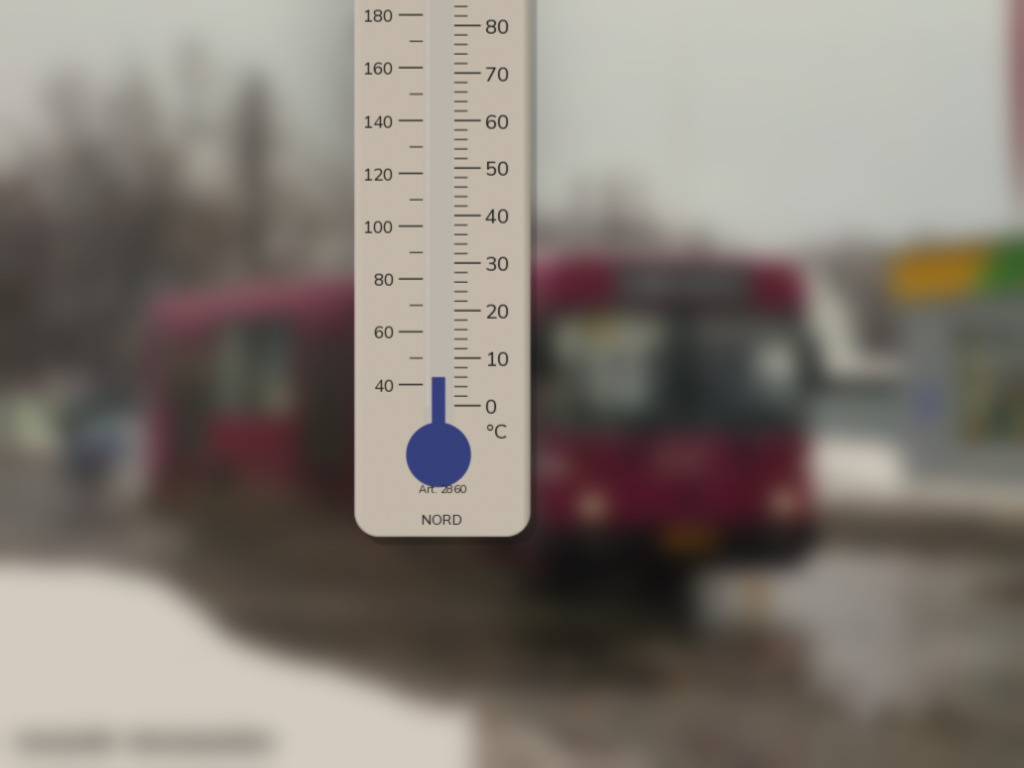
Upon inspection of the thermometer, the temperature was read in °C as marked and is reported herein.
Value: 6 °C
